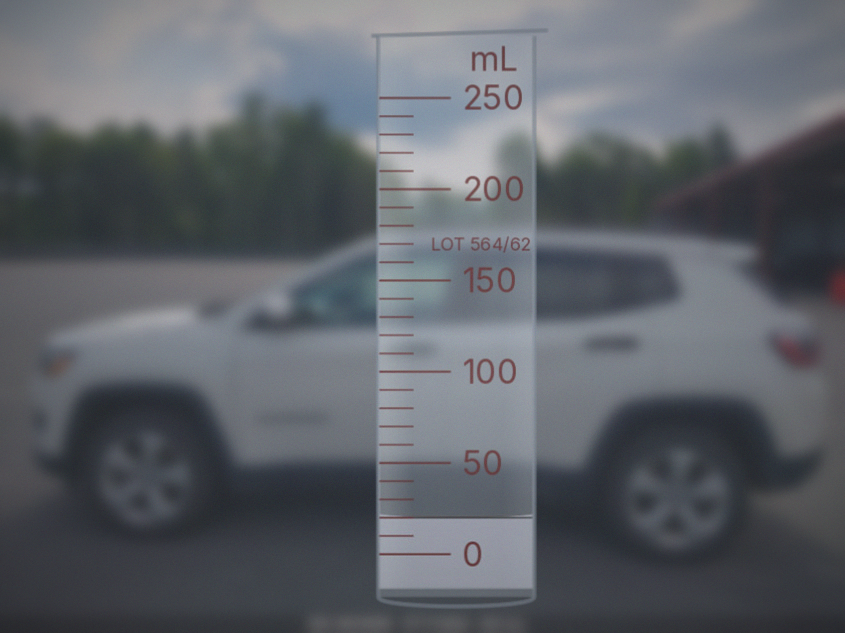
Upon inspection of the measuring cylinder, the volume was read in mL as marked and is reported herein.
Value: 20 mL
